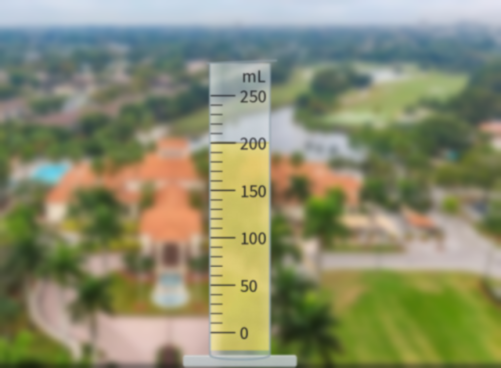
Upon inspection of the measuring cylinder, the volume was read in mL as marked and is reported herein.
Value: 200 mL
